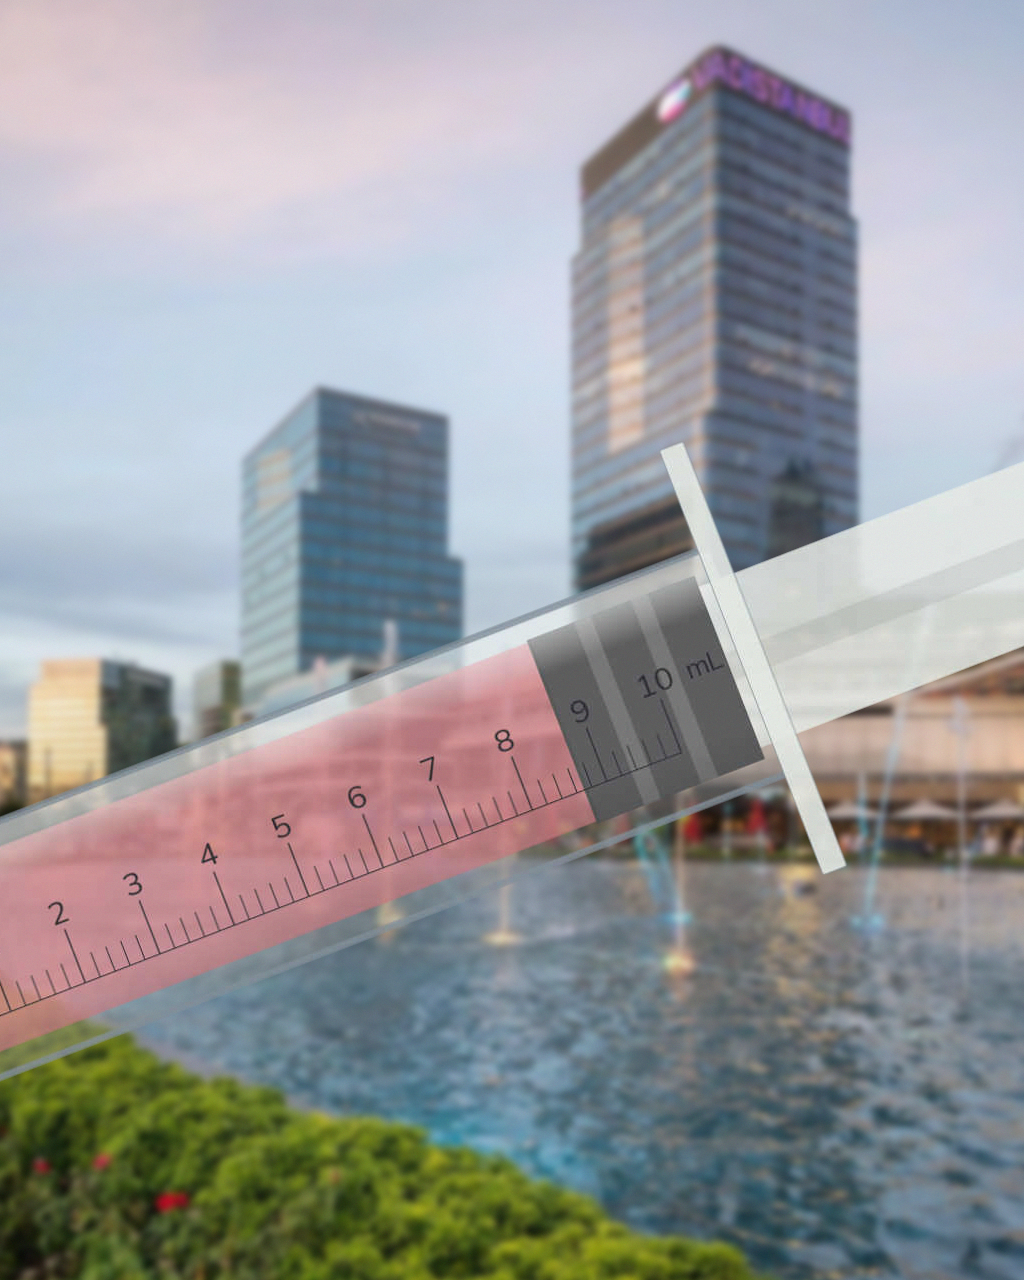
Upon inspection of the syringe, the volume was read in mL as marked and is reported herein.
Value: 8.7 mL
